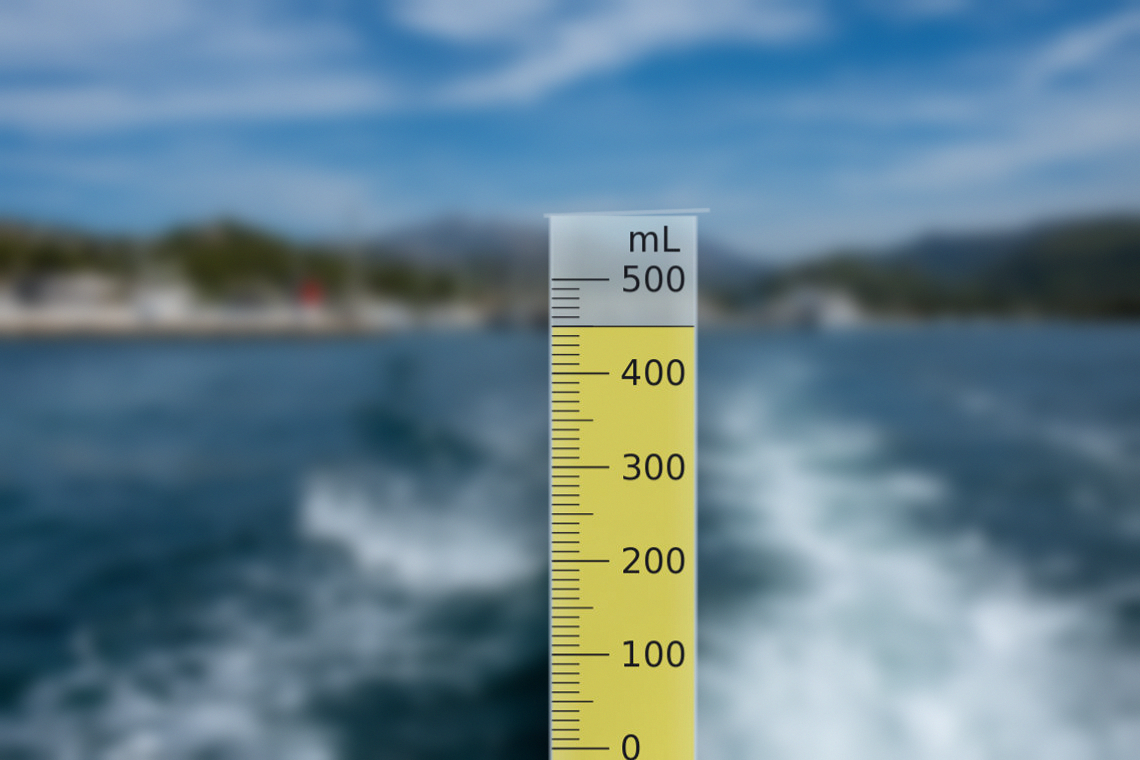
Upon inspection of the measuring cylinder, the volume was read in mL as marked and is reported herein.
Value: 450 mL
